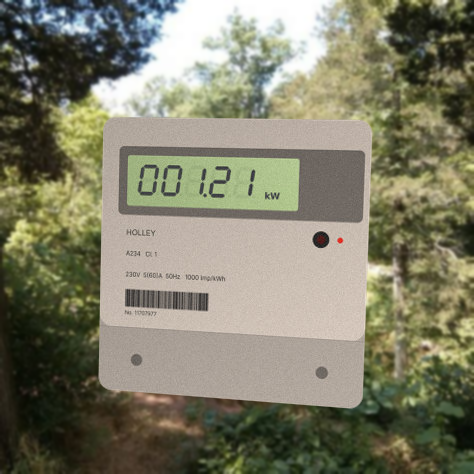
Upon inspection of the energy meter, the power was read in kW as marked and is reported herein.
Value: 1.21 kW
